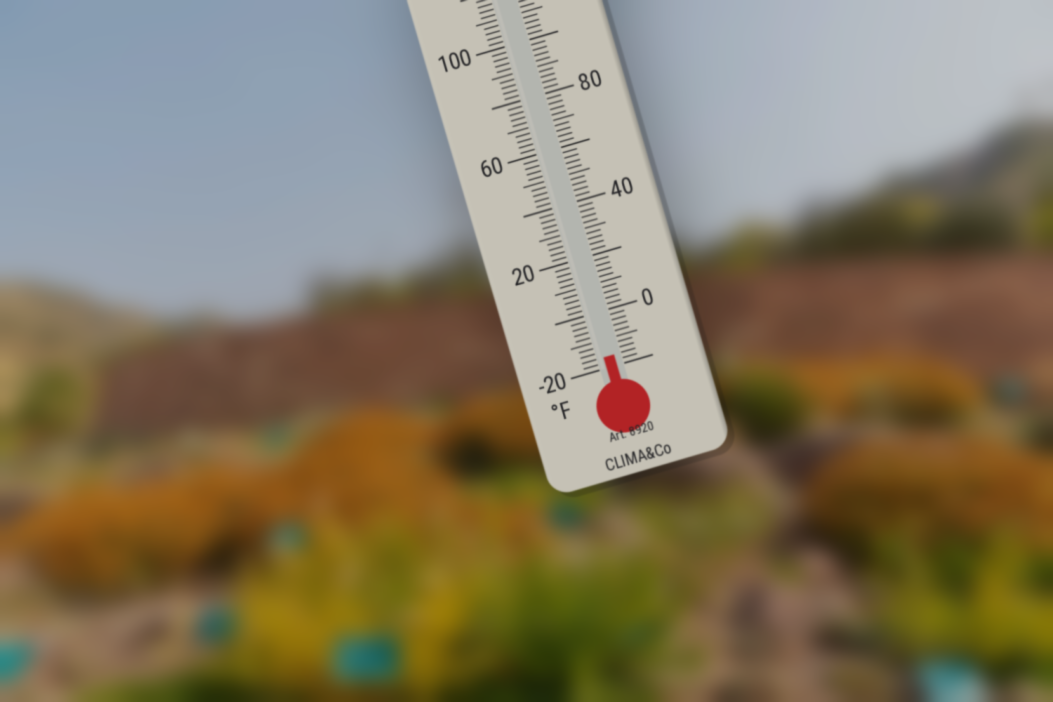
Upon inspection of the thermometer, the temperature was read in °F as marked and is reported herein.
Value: -16 °F
